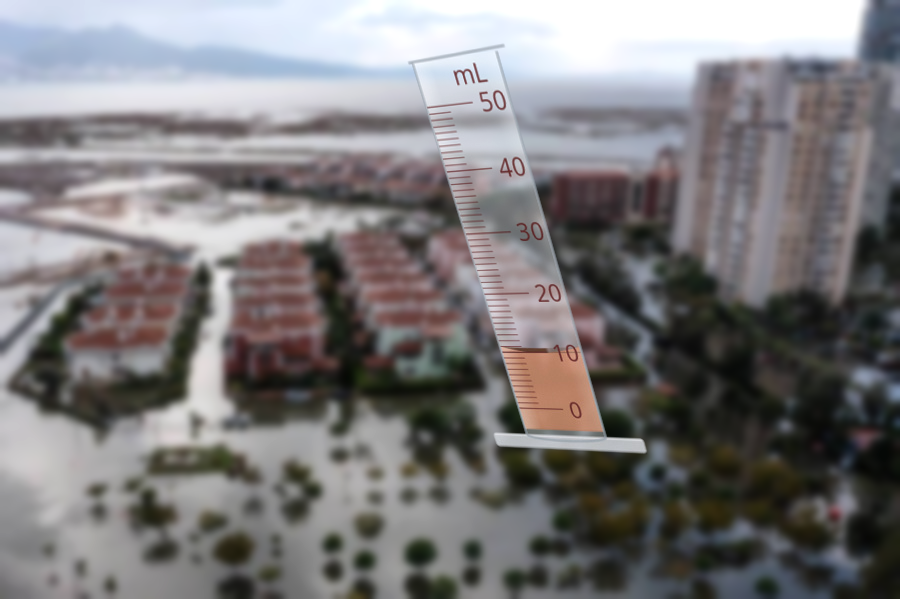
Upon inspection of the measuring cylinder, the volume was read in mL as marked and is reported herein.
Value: 10 mL
